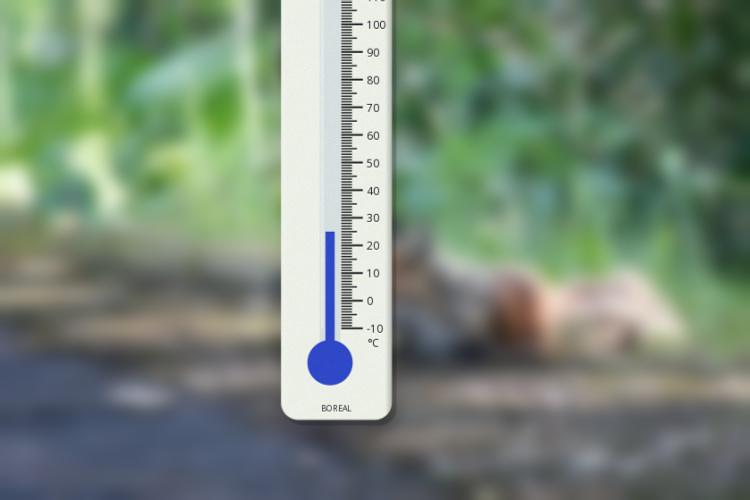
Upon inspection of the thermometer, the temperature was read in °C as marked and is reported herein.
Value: 25 °C
